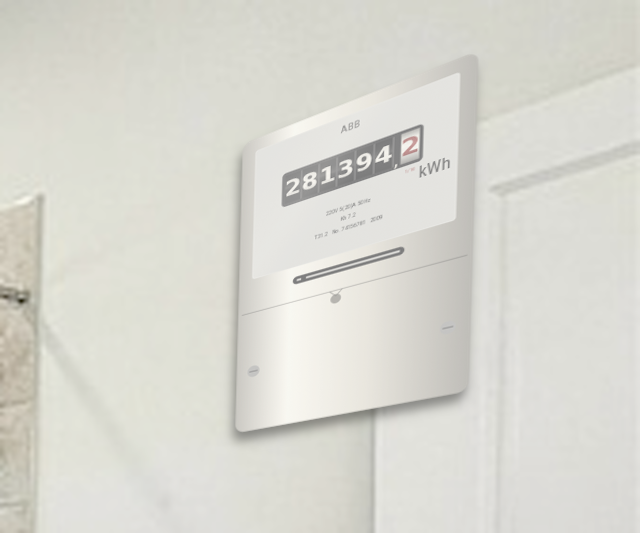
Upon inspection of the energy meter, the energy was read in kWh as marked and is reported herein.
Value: 281394.2 kWh
